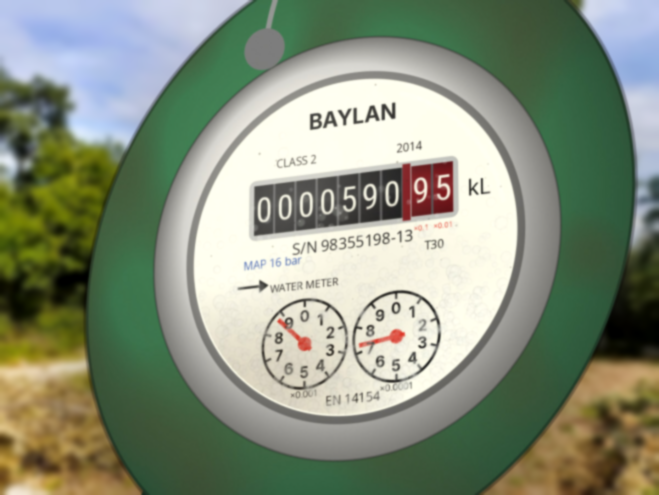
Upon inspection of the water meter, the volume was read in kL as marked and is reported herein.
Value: 590.9587 kL
